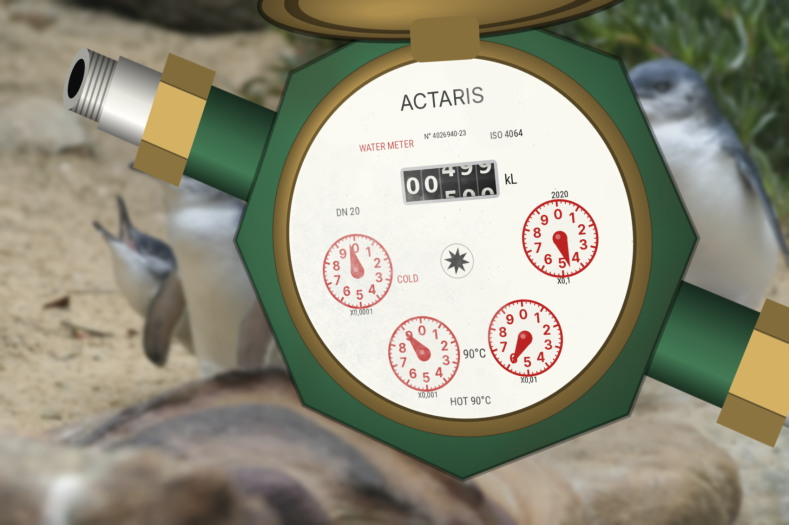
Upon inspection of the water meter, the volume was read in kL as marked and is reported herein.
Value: 499.4589 kL
